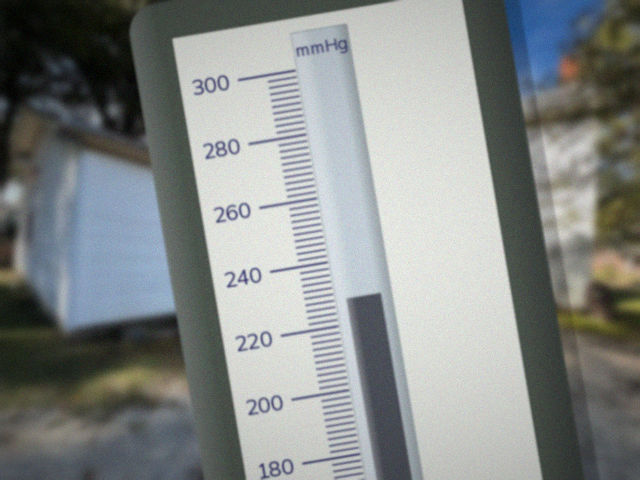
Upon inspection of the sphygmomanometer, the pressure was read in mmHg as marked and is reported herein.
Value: 228 mmHg
